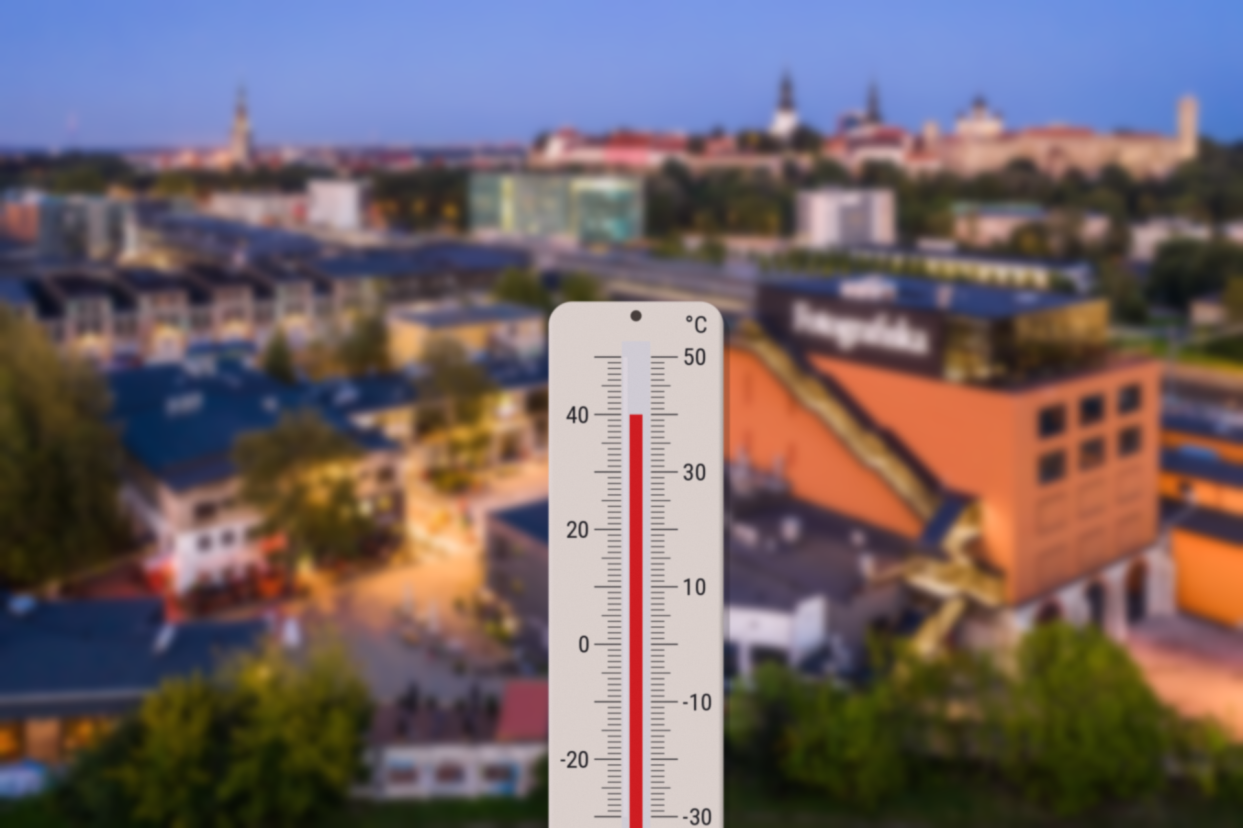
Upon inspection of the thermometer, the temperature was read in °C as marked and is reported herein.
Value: 40 °C
